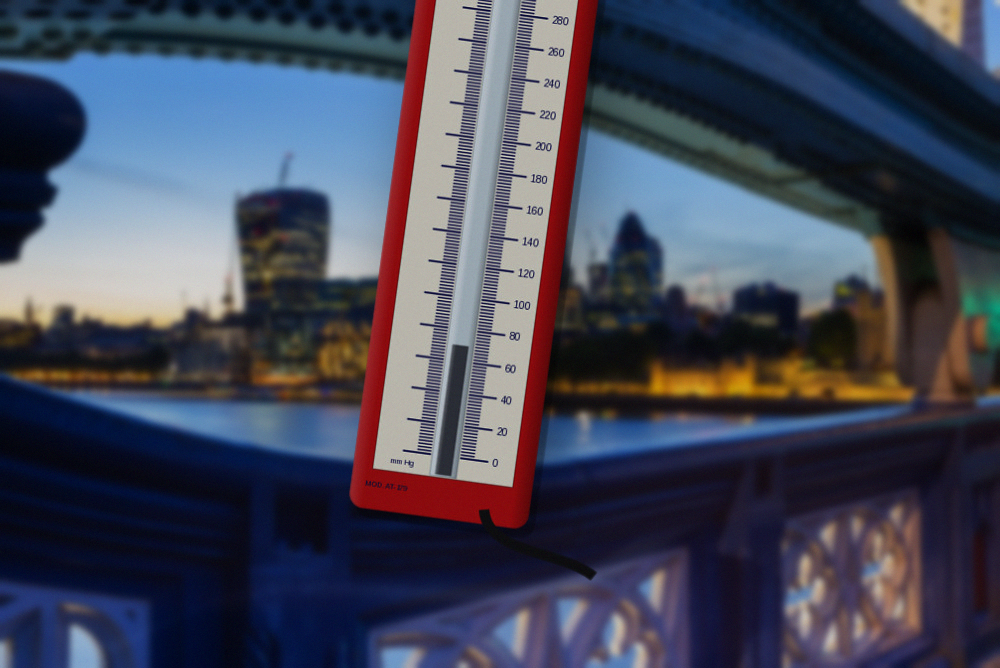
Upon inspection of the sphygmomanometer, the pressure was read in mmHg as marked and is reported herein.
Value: 70 mmHg
